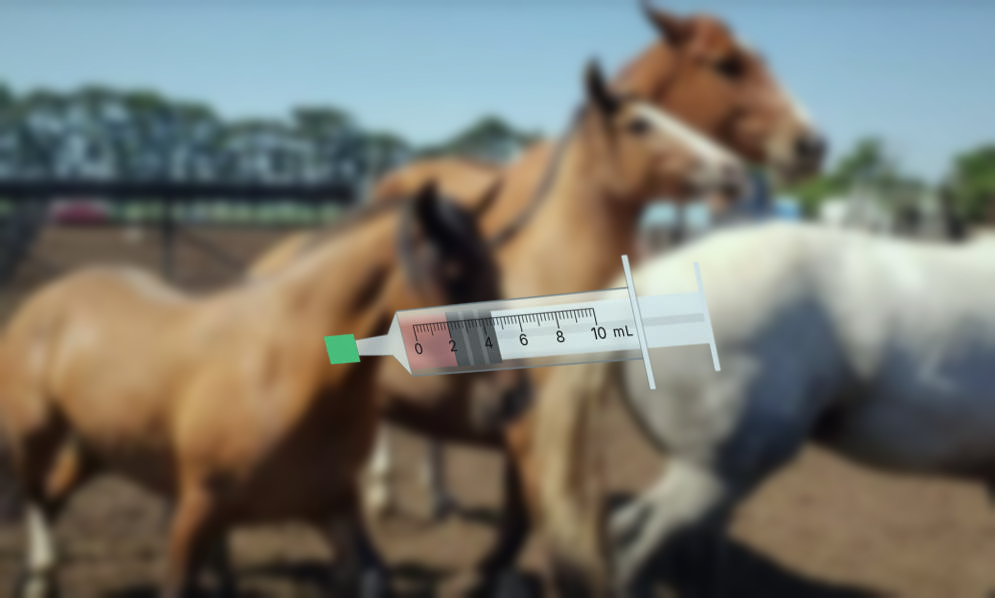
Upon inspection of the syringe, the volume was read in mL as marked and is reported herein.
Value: 2 mL
